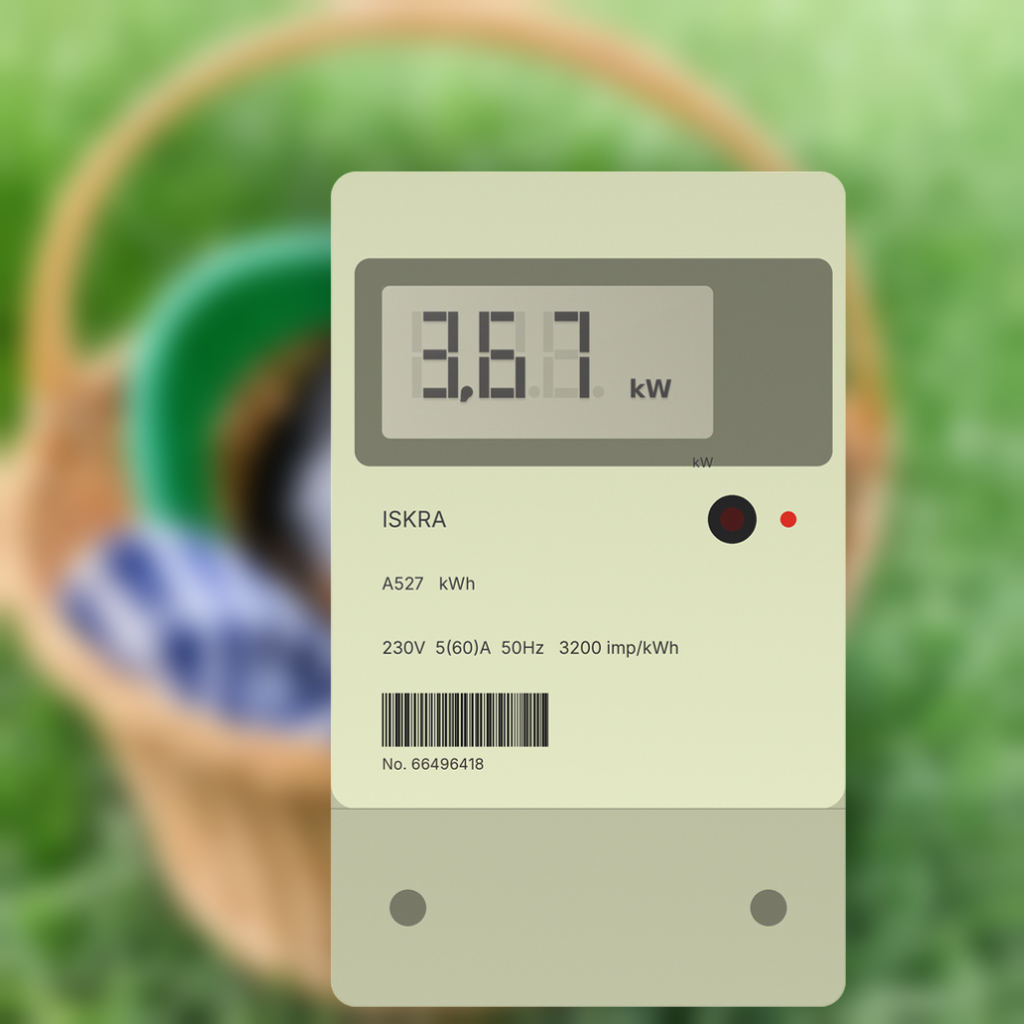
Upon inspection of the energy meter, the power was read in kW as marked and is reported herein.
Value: 3.67 kW
